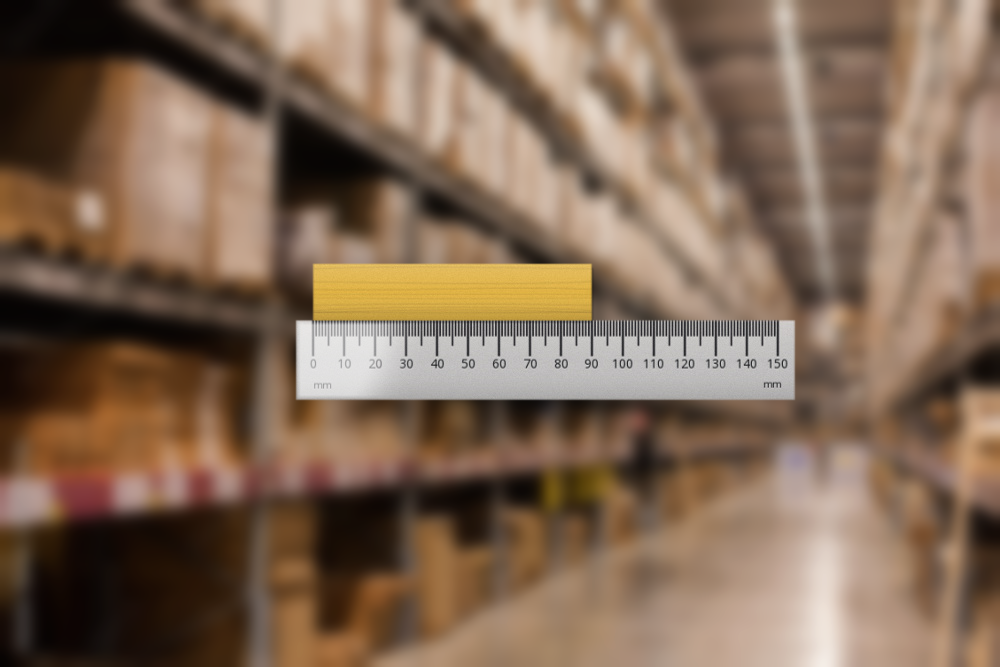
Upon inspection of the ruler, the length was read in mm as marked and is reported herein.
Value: 90 mm
